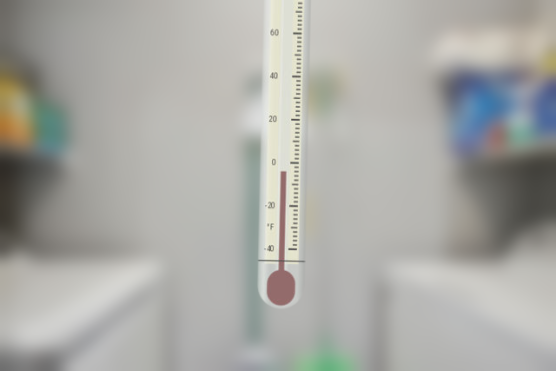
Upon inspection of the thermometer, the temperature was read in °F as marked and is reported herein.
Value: -4 °F
